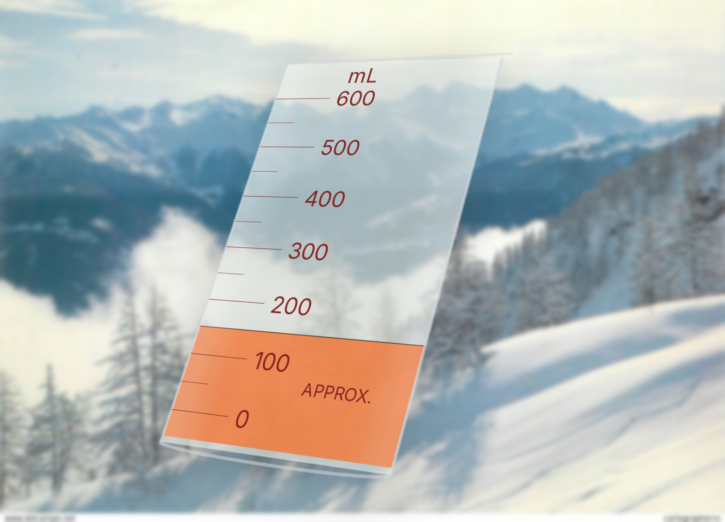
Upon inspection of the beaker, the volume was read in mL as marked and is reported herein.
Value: 150 mL
